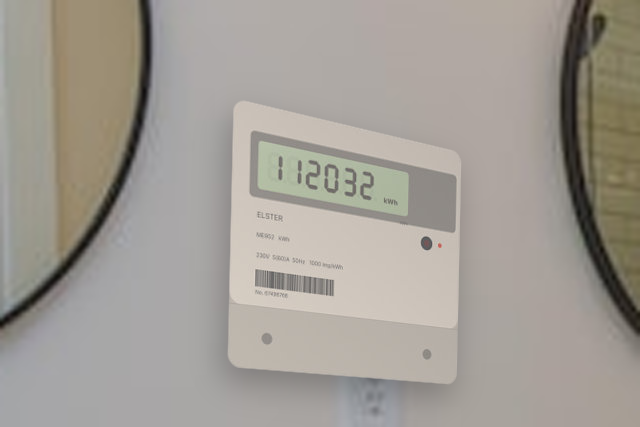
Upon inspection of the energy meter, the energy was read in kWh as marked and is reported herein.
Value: 112032 kWh
